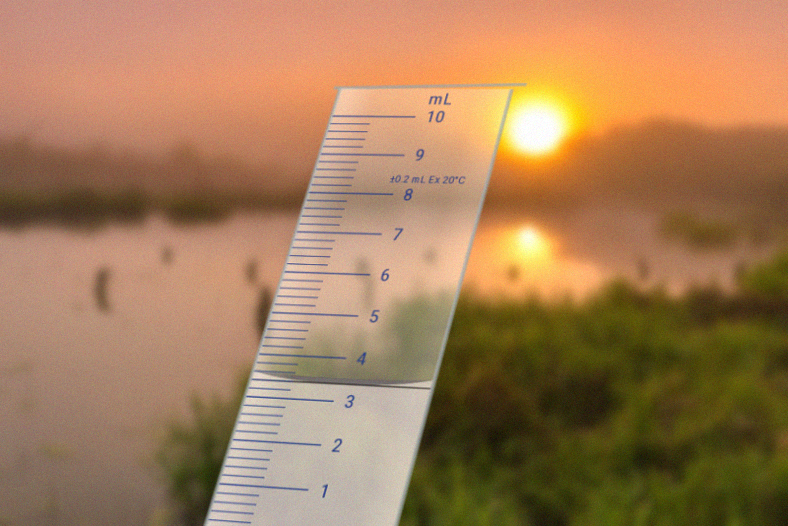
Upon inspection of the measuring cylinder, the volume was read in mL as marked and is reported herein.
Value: 3.4 mL
